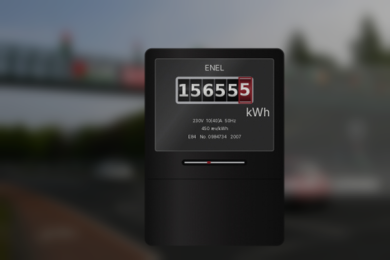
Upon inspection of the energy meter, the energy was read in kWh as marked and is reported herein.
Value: 15655.5 kWh
